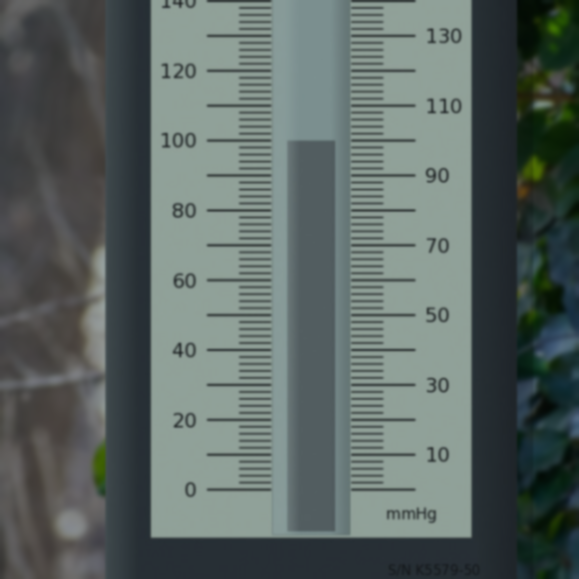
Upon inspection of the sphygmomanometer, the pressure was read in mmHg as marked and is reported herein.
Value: 100 mmHg
